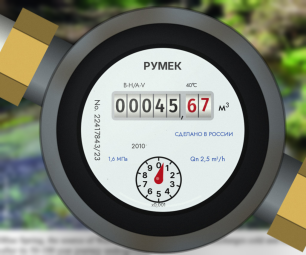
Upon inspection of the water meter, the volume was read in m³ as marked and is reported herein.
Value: 45.670 m³
